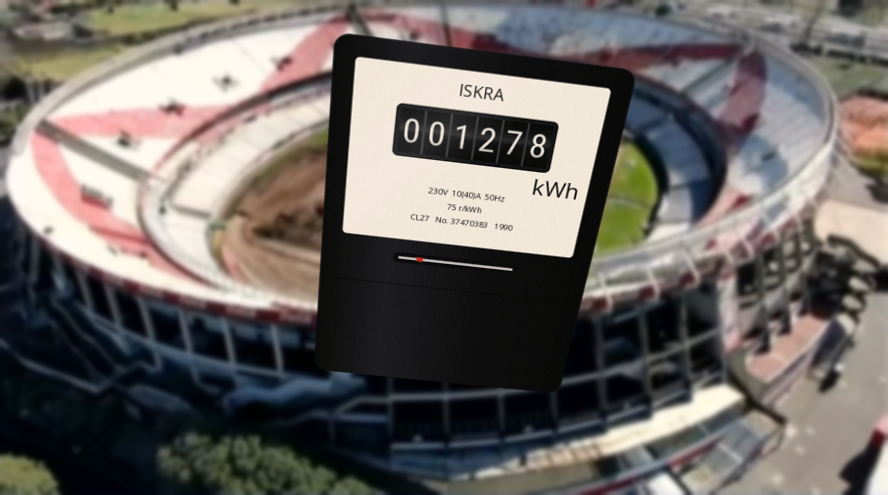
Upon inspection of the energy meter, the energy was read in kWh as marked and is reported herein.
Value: 1278 kWh
